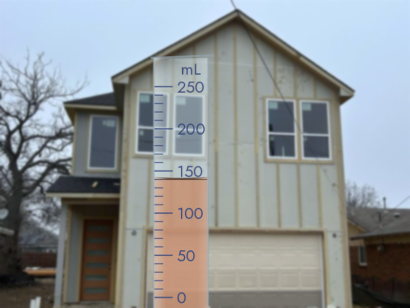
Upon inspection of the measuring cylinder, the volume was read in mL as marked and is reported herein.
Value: 140 mL
